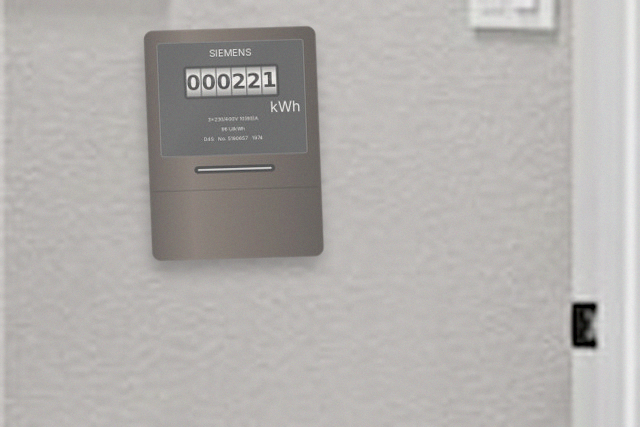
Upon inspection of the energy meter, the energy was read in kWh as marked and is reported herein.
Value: 221 kWh
